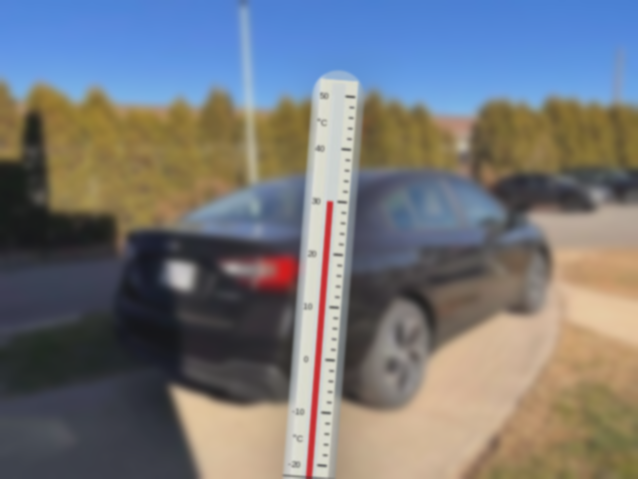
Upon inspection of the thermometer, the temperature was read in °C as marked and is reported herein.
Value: 30 °C
